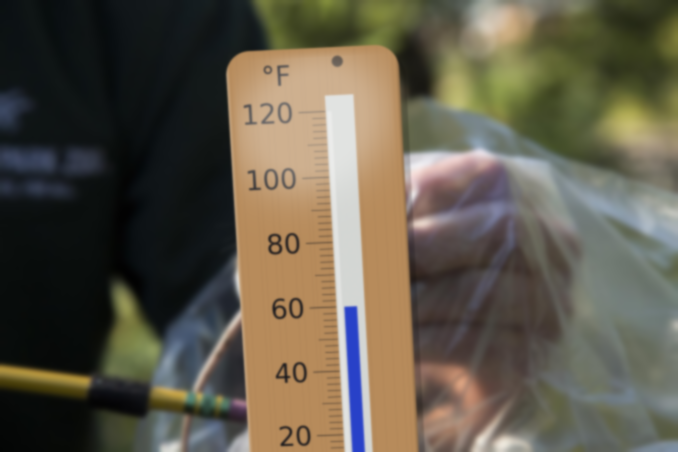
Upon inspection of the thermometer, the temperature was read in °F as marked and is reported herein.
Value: 60 °F
